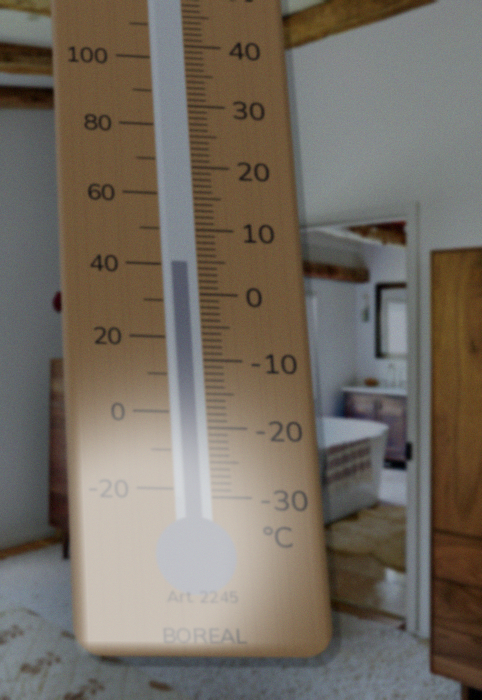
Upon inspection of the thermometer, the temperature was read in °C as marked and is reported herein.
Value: 5 °C
